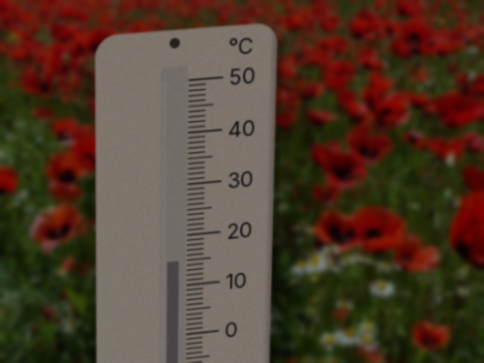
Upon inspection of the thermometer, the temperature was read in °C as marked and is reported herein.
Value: 15 °C
